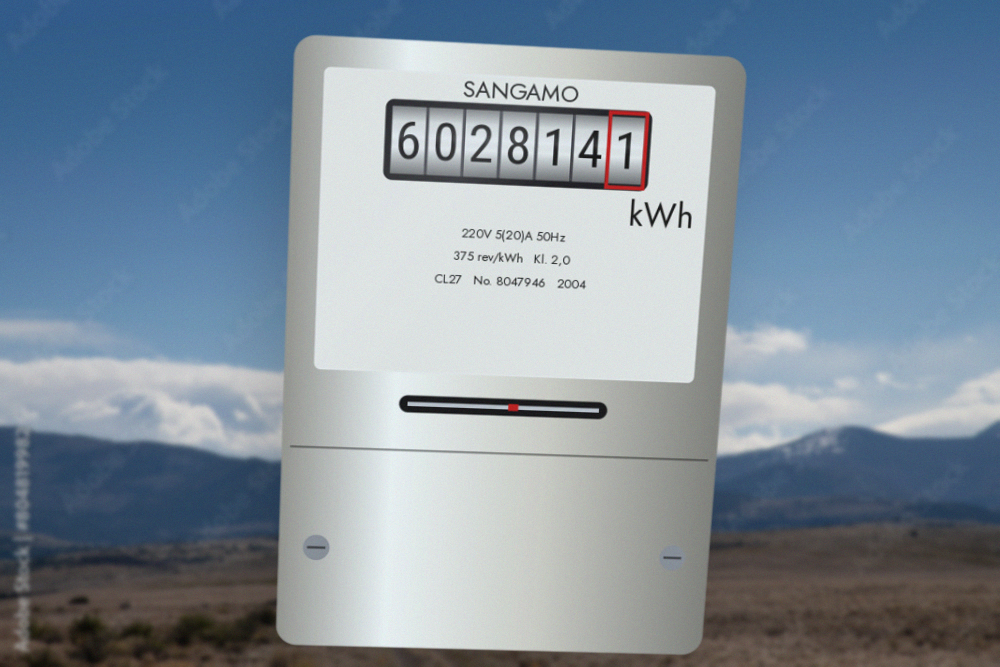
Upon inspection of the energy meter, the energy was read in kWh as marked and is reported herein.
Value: 602814.1 kWh
